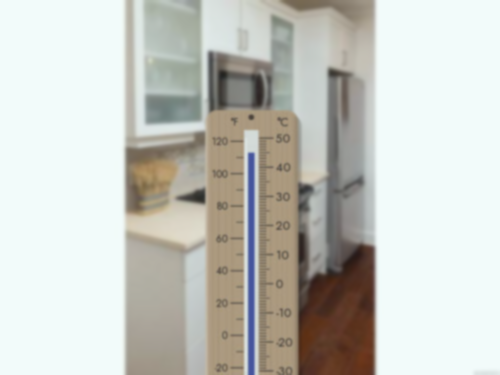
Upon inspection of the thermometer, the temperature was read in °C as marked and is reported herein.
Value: 45 °C
